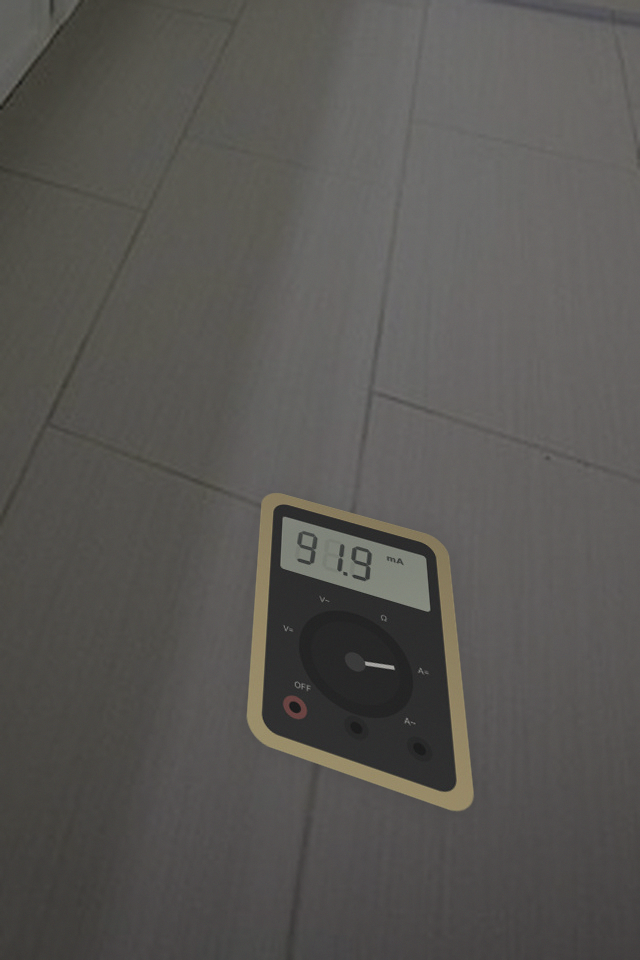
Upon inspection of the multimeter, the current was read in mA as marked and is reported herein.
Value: 91.9 mA
